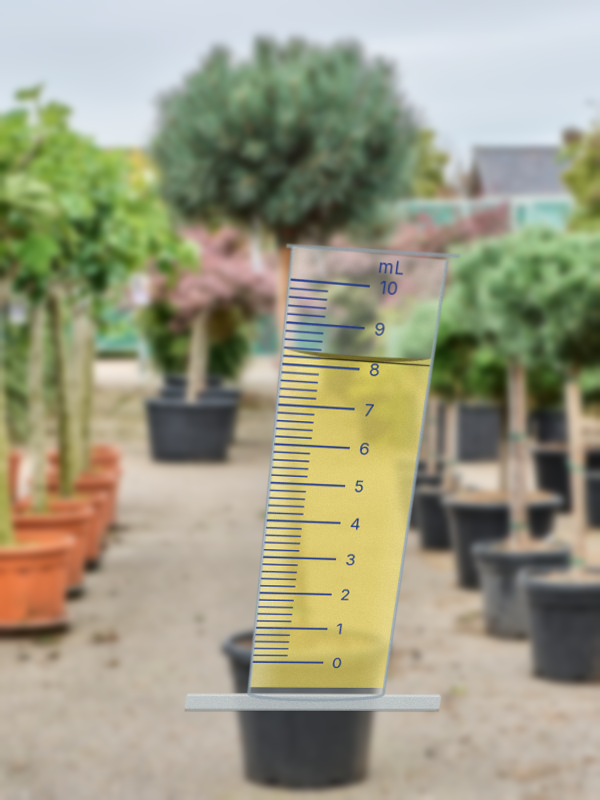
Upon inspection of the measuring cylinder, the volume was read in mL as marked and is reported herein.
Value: 8.2 mL
